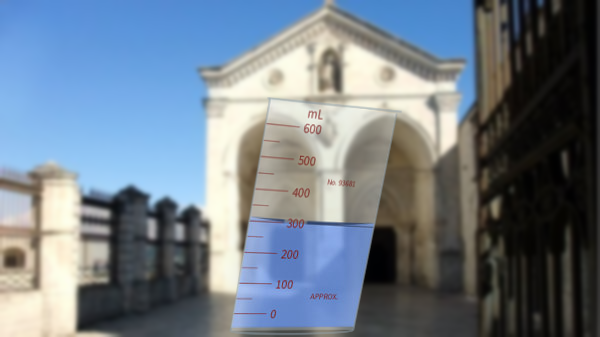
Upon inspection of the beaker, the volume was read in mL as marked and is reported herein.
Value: 300 mL
